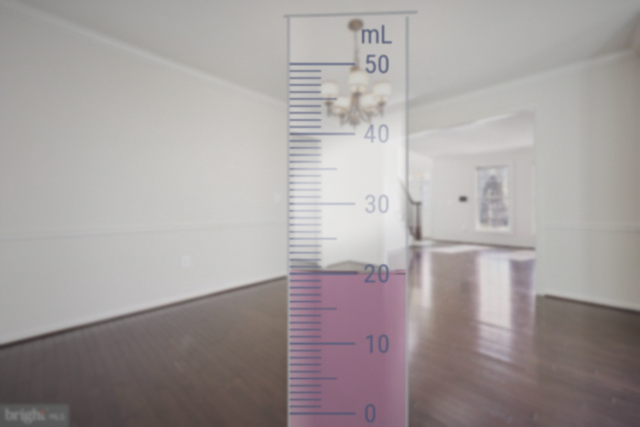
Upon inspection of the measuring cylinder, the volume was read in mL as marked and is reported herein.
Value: 20 mL
